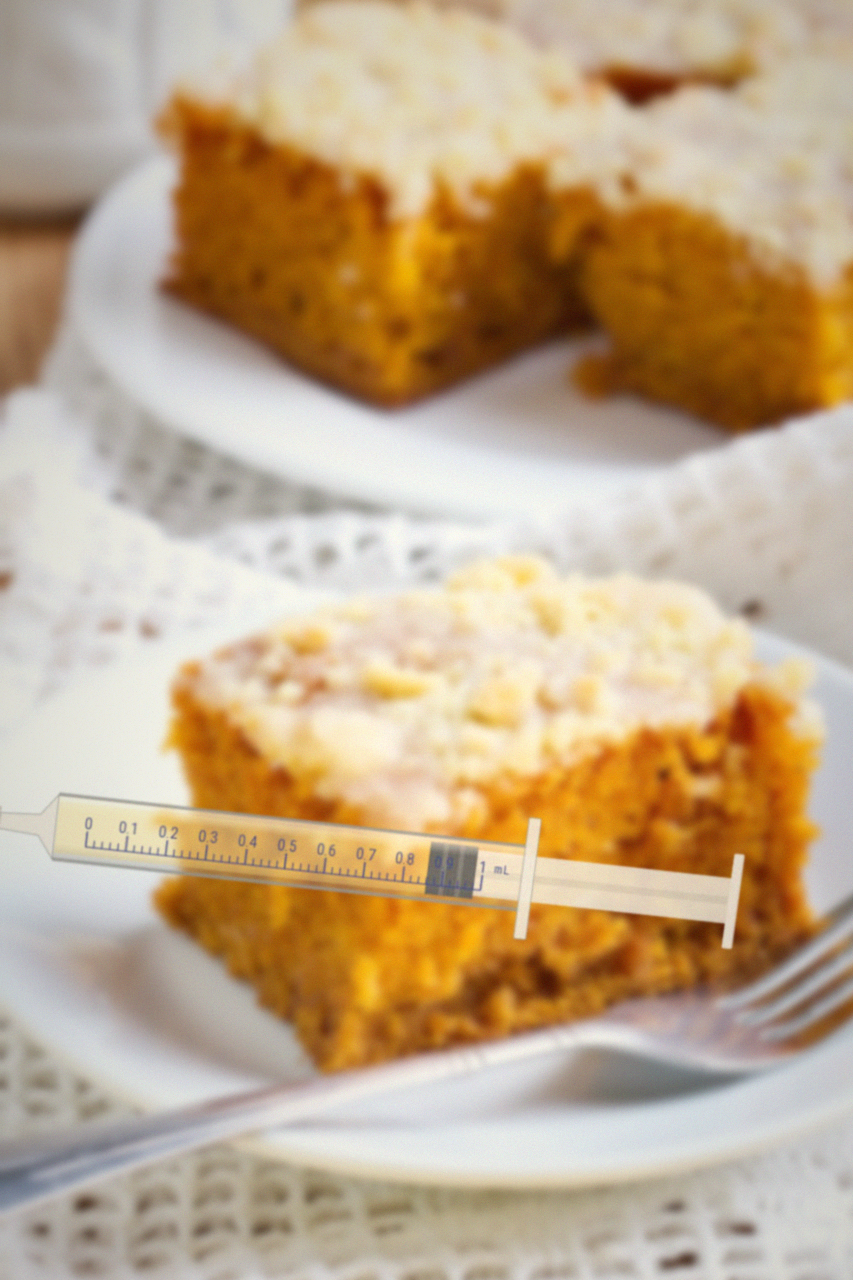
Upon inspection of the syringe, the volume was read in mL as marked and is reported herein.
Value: 0.86 mL
